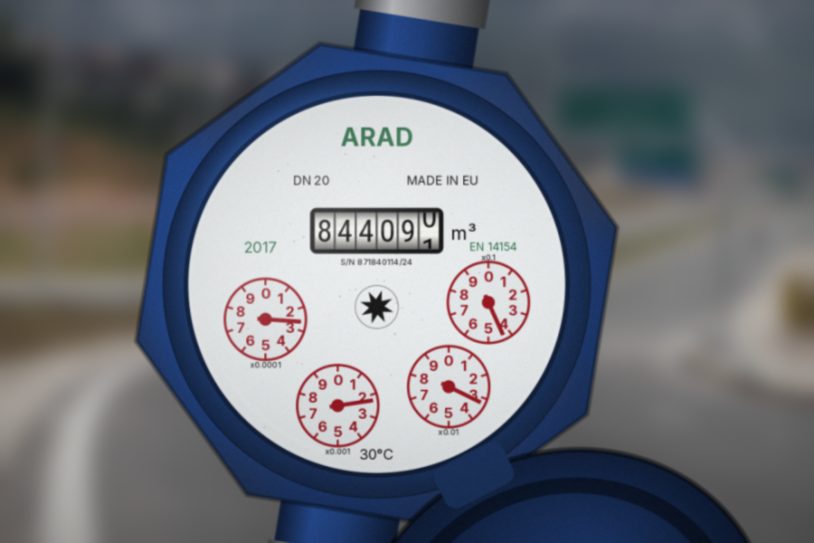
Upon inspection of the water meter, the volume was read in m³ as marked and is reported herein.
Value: 844090.4322 m³
